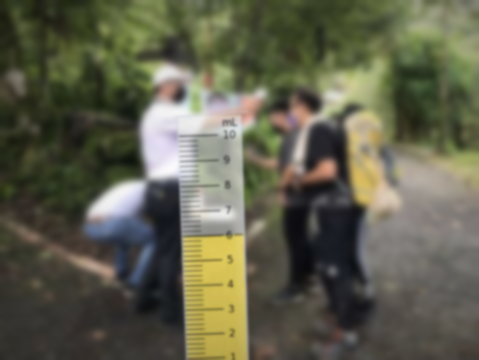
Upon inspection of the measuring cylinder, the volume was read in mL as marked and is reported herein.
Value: 6 mL
